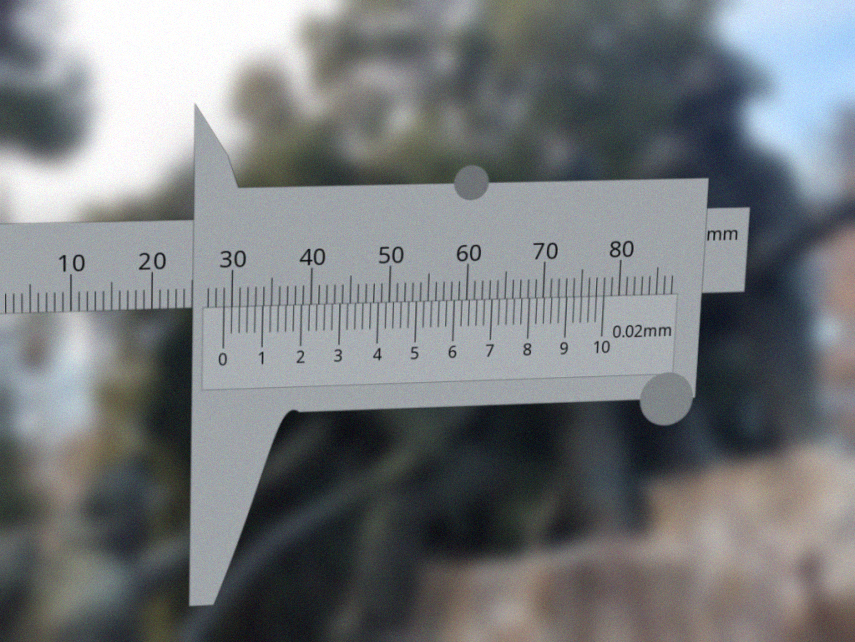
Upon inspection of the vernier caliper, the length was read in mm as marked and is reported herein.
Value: 29.0 mm
